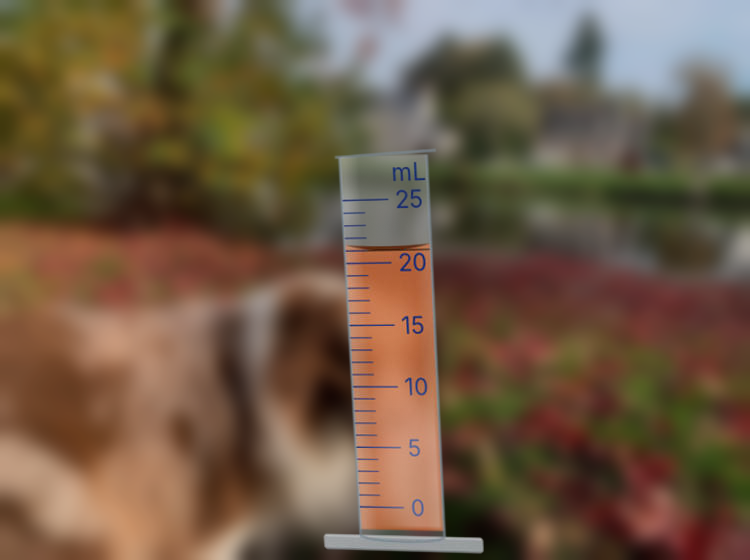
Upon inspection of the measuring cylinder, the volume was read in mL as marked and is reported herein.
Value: 21 mL
